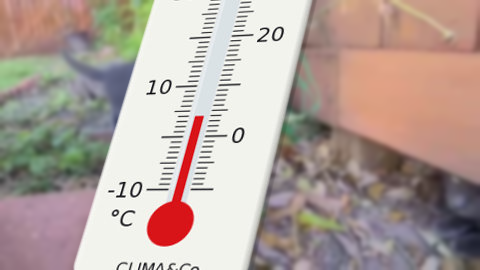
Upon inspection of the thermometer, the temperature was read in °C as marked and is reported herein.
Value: 4 °C
